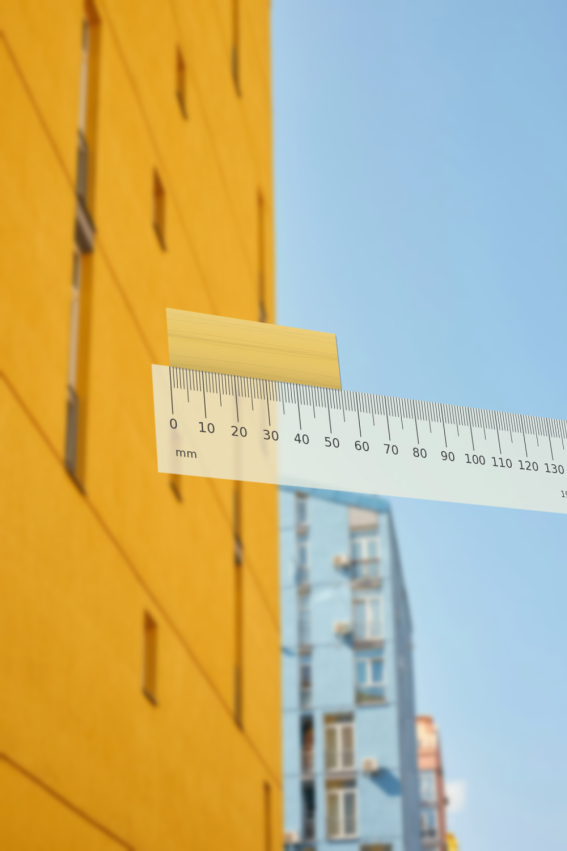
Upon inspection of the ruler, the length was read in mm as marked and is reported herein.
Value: 55 mm
